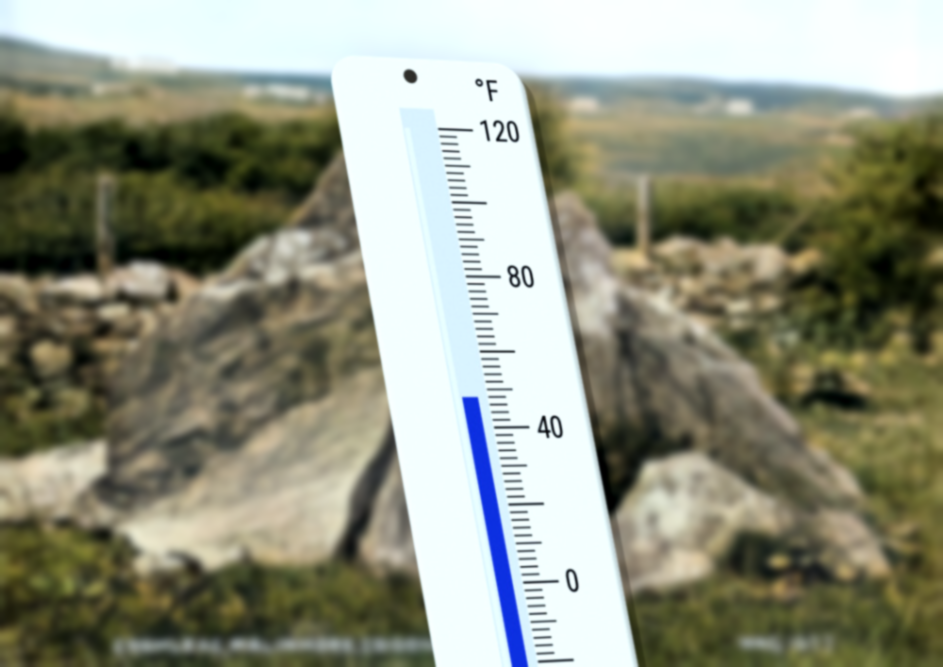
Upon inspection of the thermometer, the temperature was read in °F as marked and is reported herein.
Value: 48 °F
